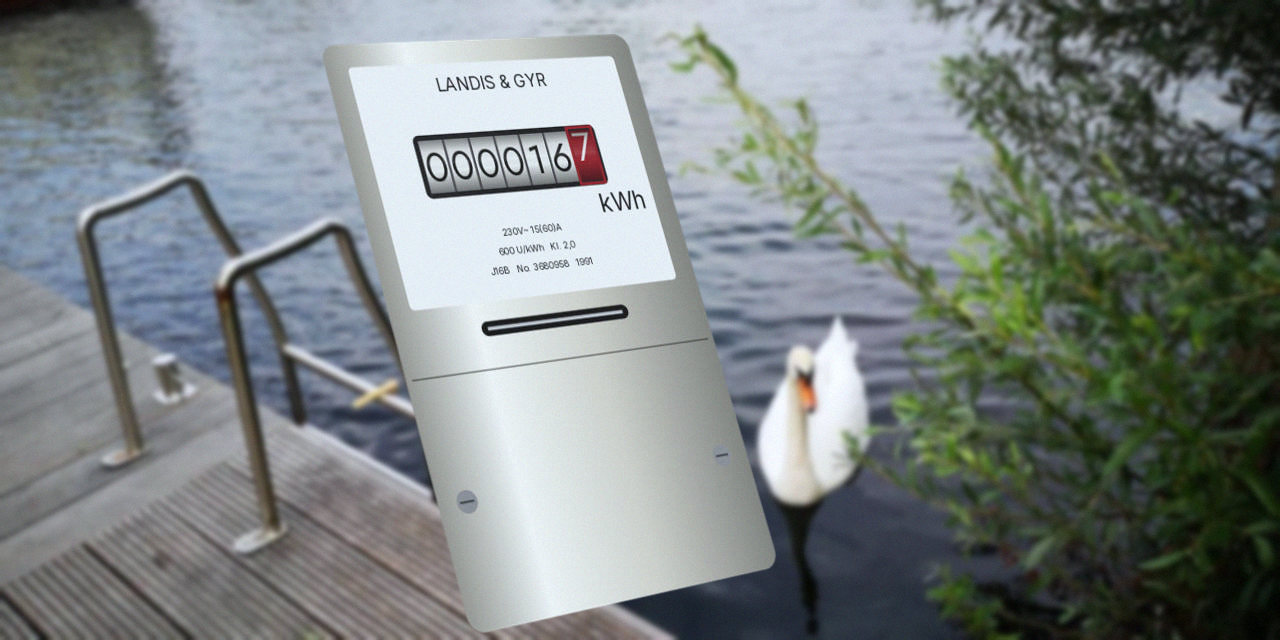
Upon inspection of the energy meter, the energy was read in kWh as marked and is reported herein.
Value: 16.7 kWh
